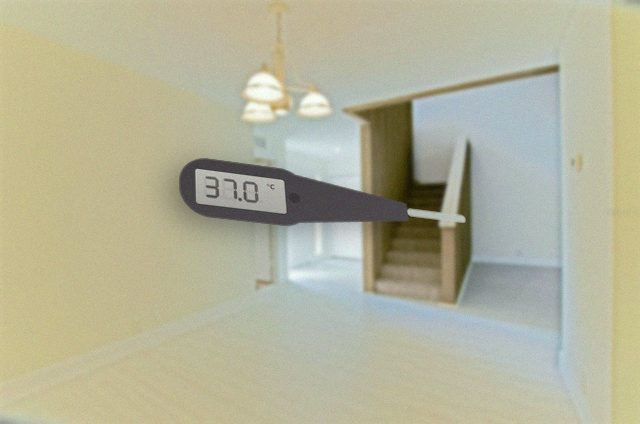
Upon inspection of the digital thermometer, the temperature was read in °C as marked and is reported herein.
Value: 37.0 °C
